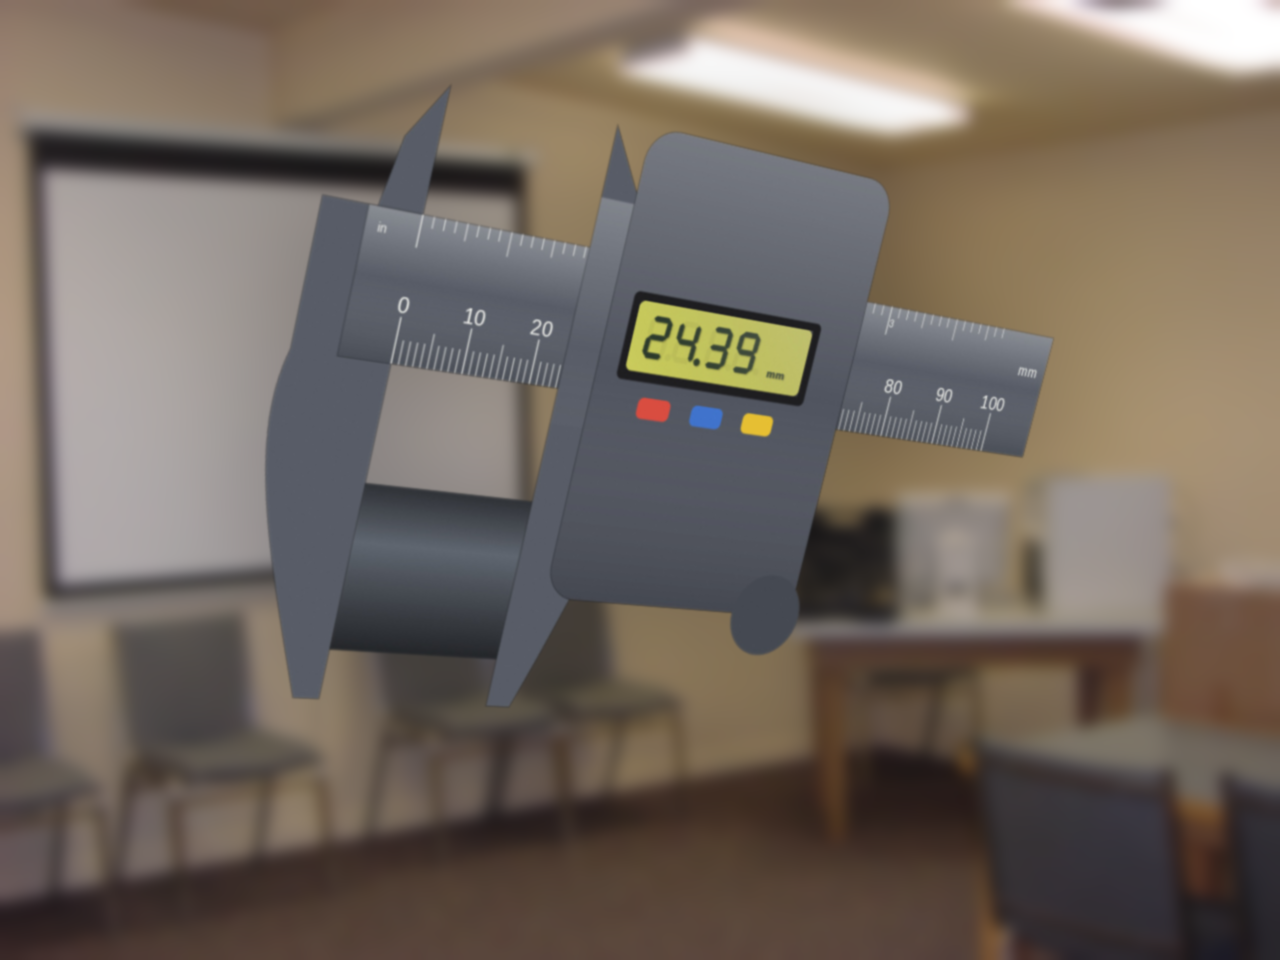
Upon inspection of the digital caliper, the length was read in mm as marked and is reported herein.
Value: 24.39 mm
